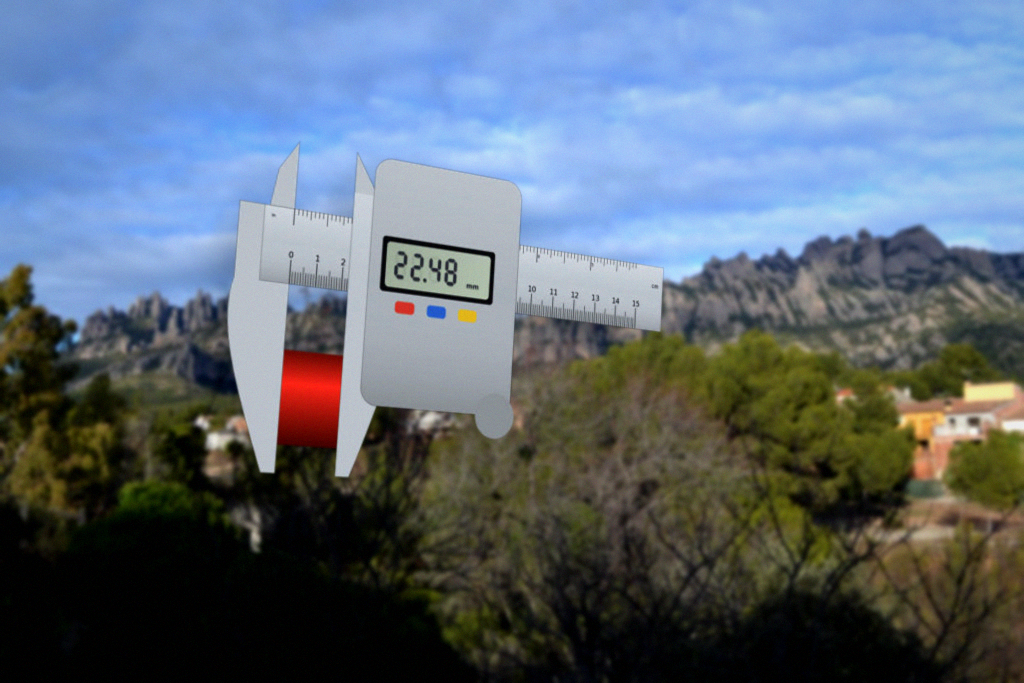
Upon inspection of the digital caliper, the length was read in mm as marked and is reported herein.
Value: 22.48 mm
